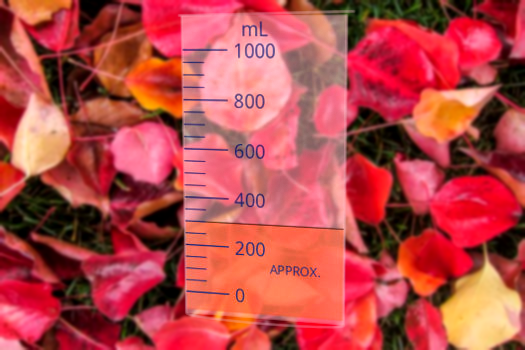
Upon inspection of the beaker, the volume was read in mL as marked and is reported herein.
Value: 300 mL
